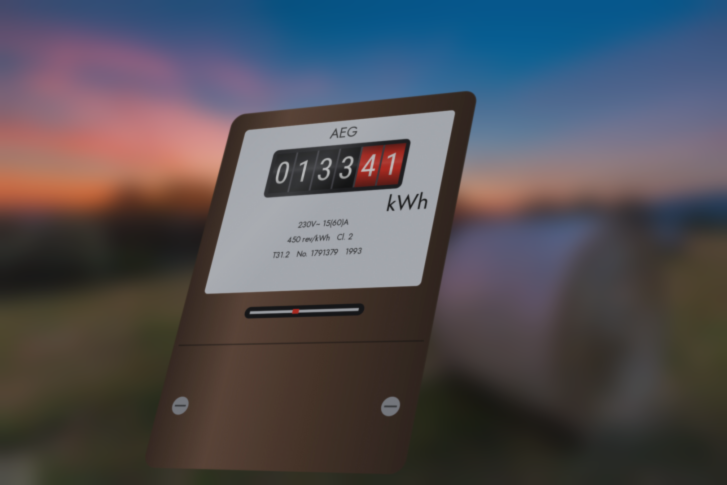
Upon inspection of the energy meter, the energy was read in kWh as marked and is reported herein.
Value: 133.41 kWh
